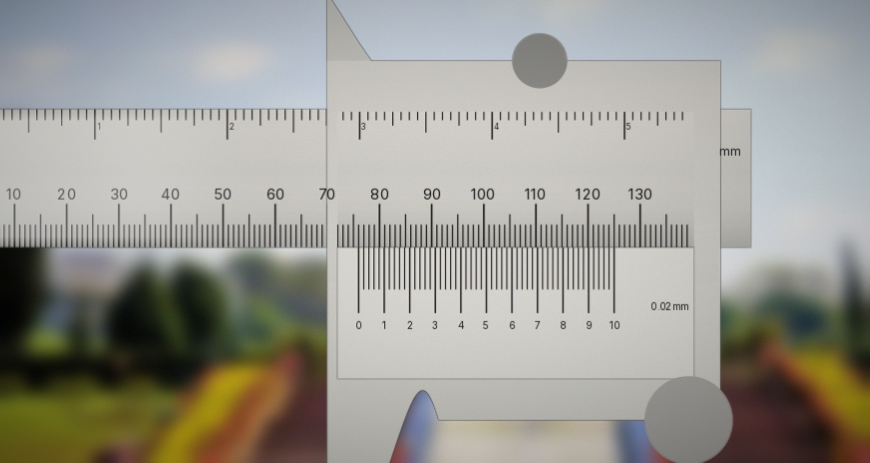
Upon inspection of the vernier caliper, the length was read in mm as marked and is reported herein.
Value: 76.0 mm
